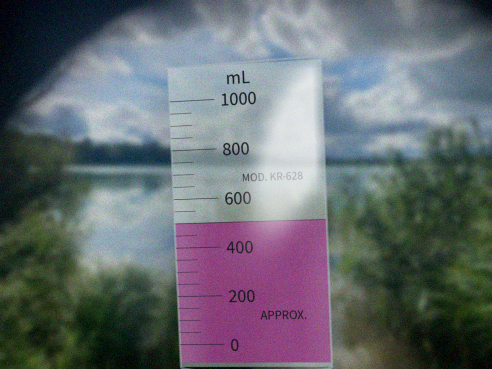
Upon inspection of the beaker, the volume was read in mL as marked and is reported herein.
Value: 500 mL
